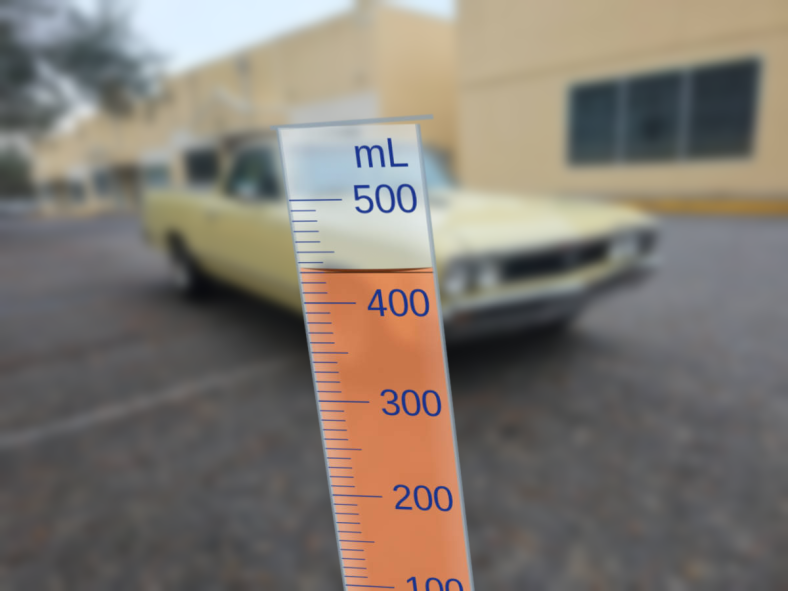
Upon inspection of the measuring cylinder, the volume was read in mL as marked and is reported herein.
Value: 430 mL
